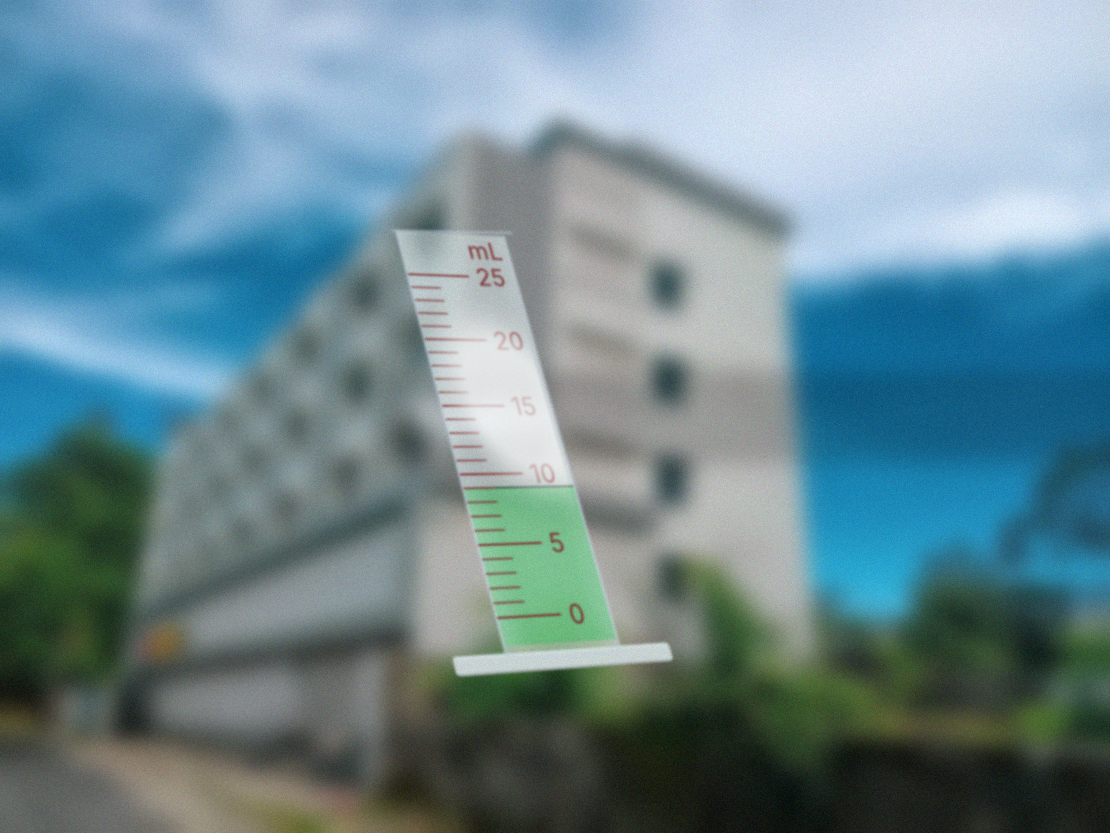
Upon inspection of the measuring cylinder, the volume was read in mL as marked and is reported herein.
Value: 9 mL
